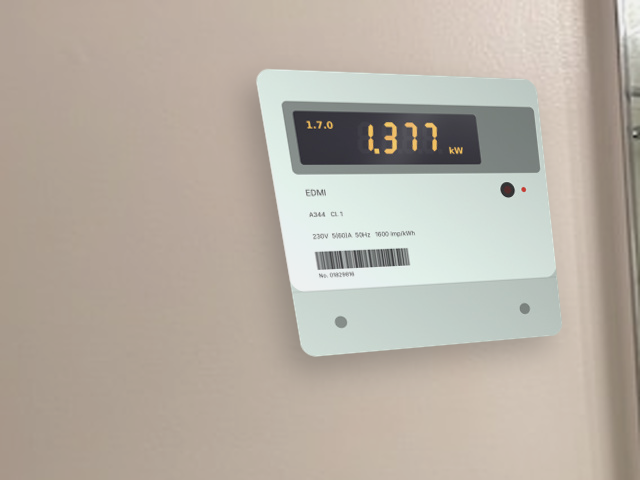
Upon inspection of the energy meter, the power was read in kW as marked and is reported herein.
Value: 1.377 kW
